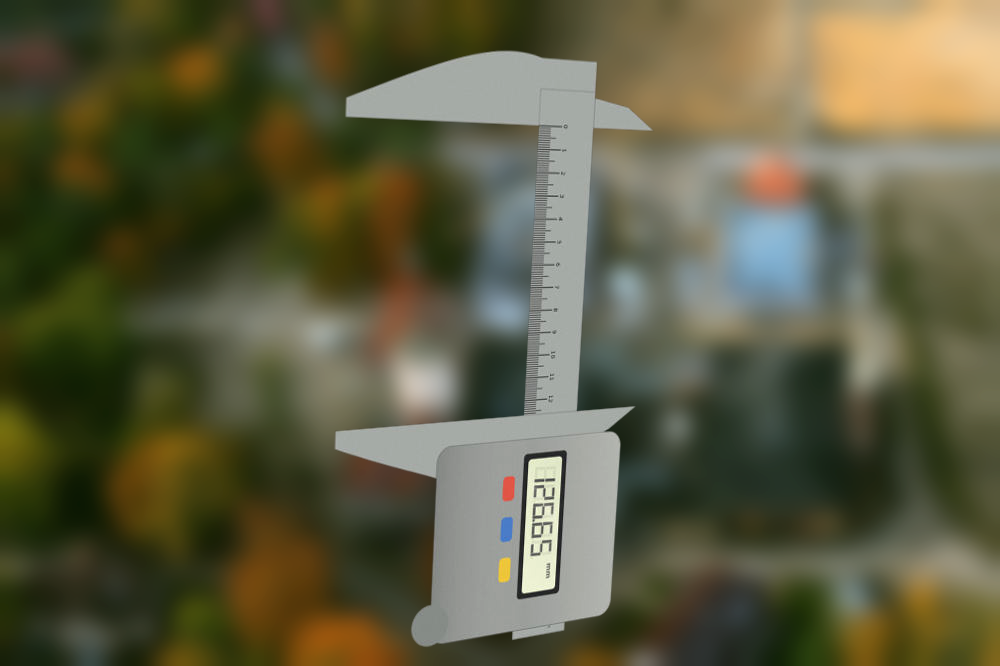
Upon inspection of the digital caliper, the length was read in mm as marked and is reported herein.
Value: 126.65 mm
